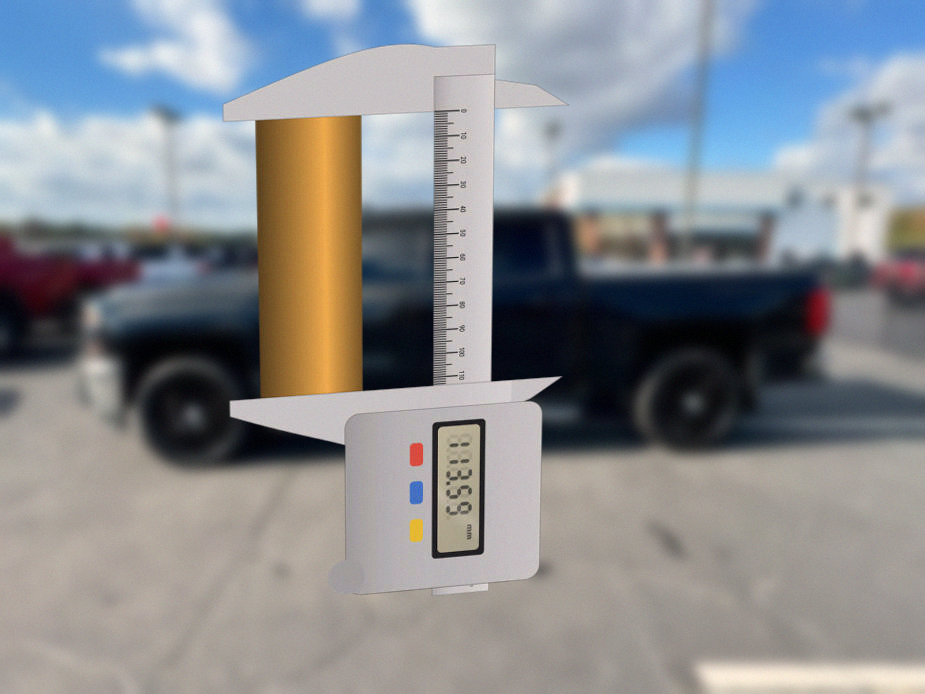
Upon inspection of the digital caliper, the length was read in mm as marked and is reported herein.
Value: 113.59 mm
